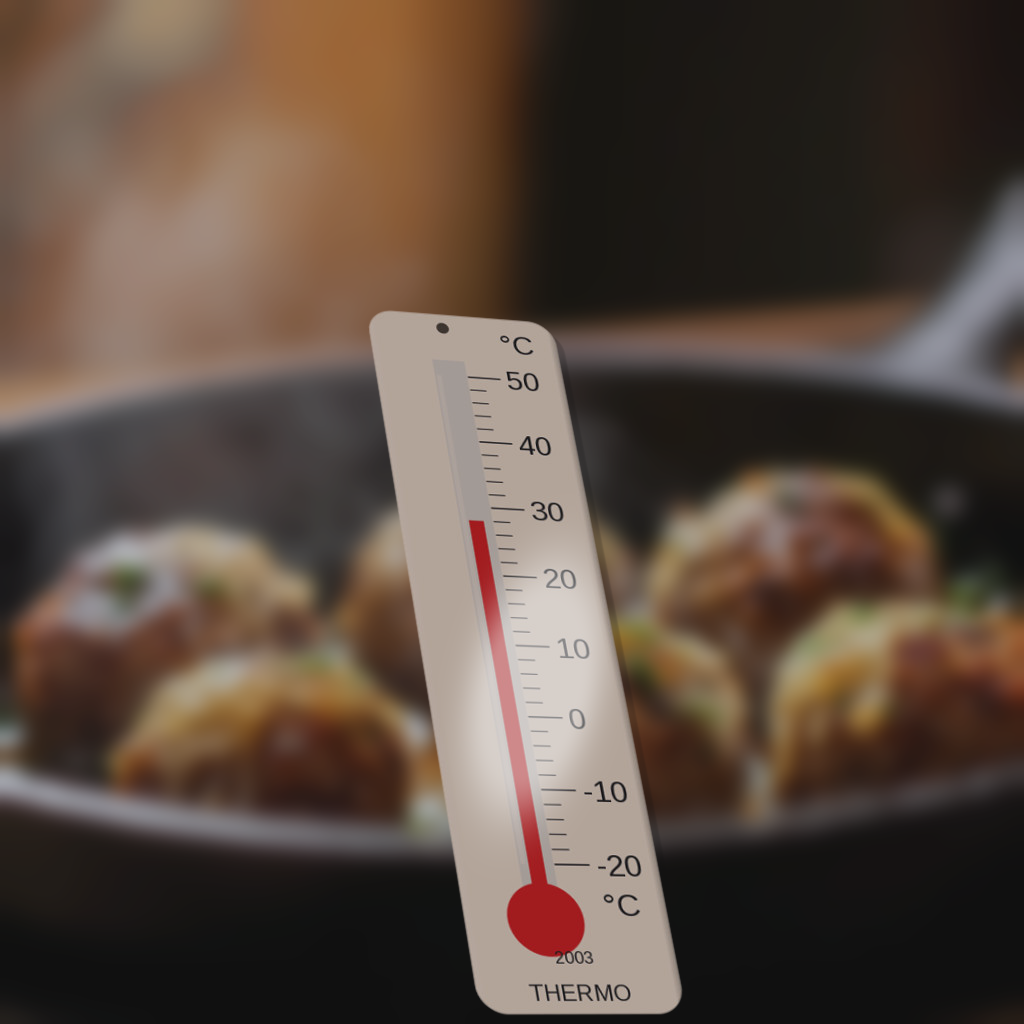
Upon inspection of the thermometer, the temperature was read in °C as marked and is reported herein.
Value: 28 °C
